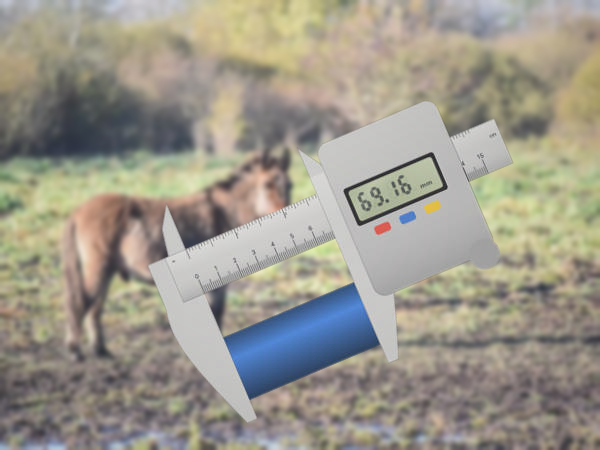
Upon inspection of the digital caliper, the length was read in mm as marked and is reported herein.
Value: 69.16 mm
